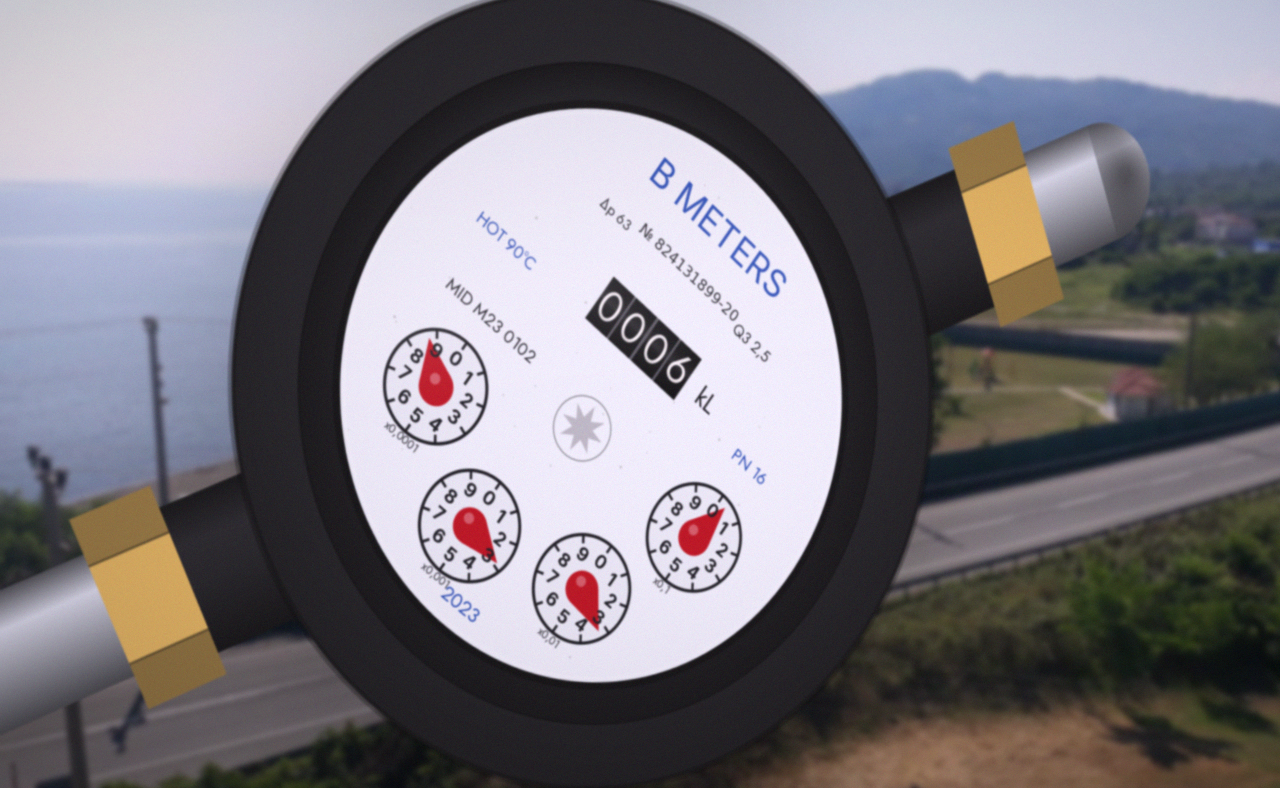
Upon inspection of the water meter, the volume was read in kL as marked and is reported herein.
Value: 6.0328 kL
